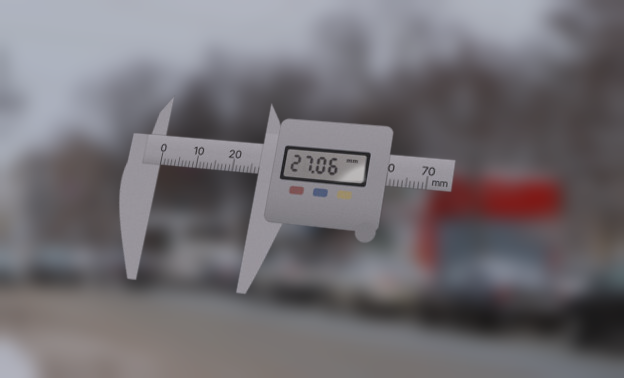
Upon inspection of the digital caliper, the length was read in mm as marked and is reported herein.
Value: 27.06 mm
